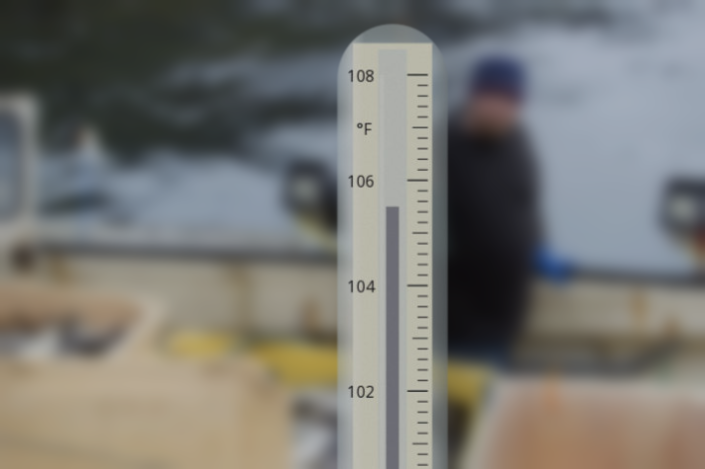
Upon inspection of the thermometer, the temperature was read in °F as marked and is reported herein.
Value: 105.5 °F
